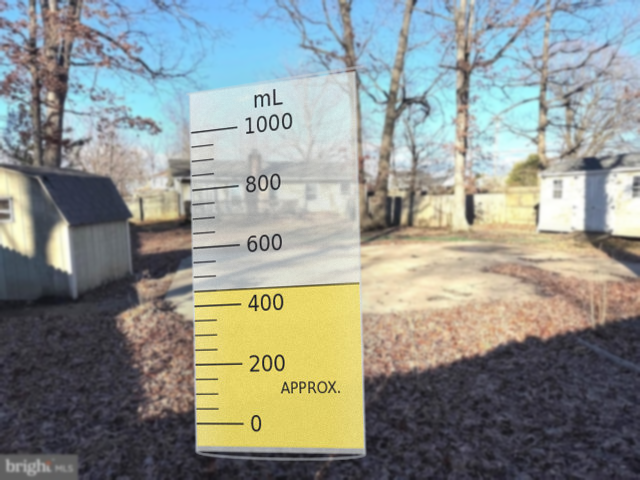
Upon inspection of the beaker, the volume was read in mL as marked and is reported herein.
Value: 450 mL
